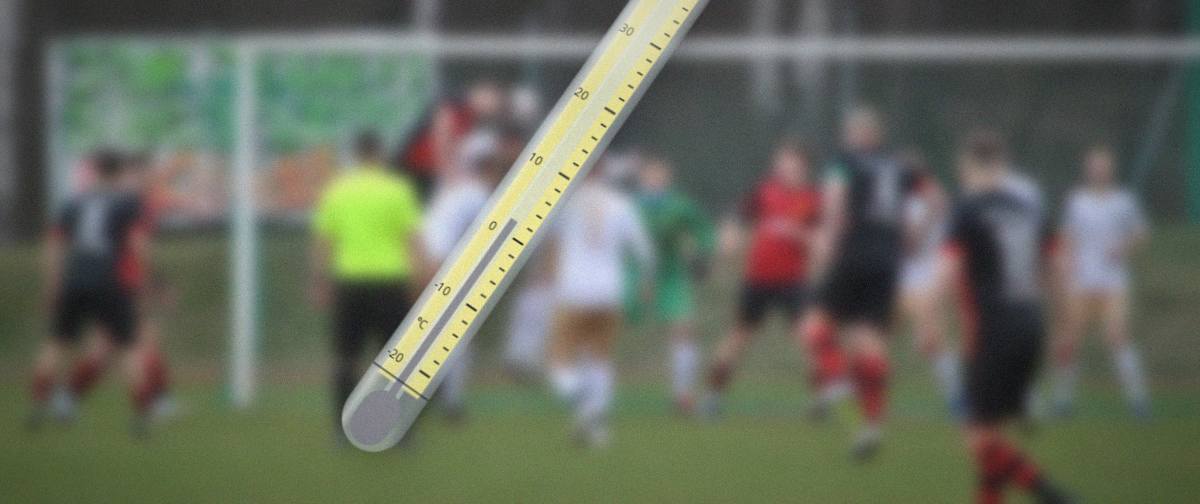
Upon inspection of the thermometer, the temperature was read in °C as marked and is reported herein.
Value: 2 °C
